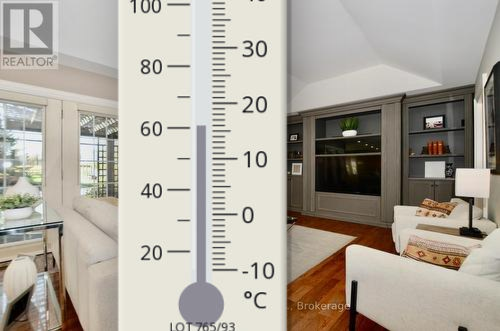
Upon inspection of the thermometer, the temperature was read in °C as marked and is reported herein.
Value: 16 °C
